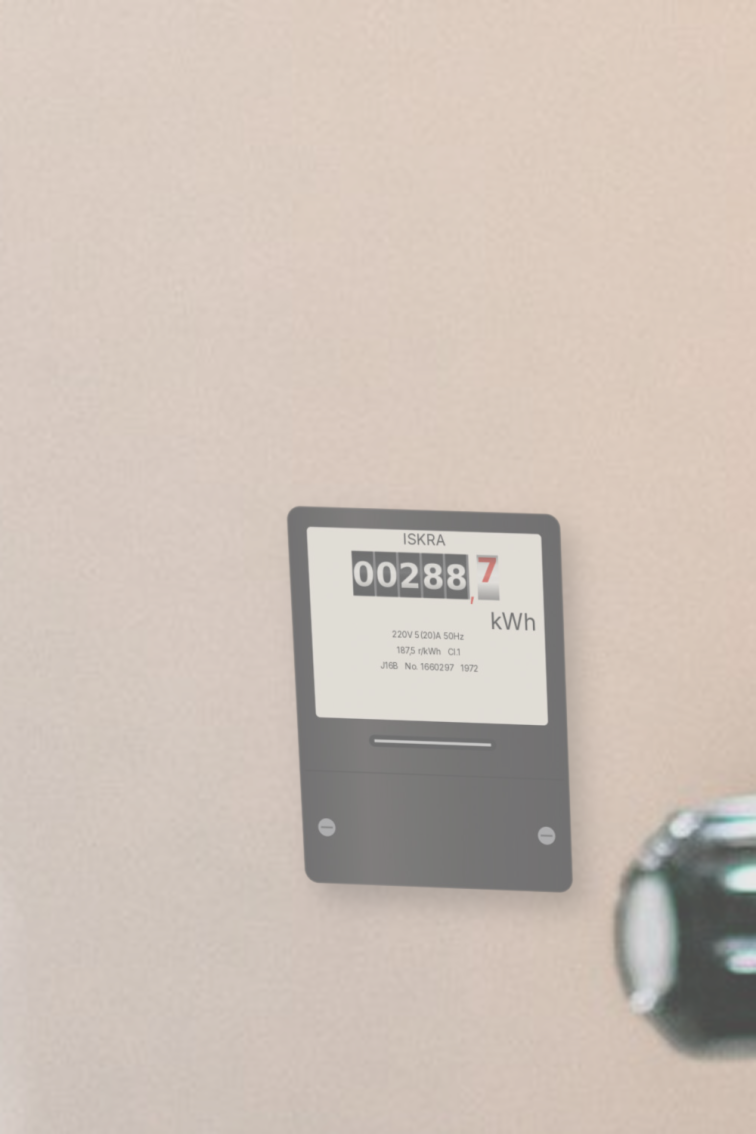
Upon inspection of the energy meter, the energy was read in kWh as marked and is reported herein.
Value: 288.7 kWh
